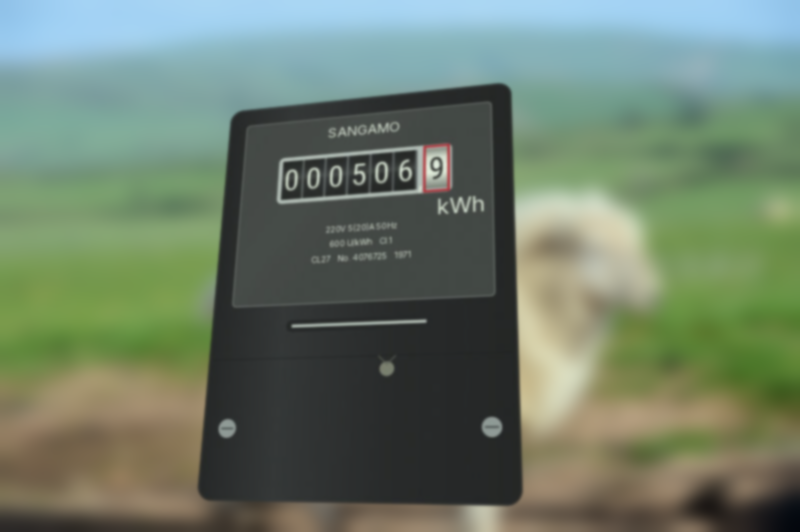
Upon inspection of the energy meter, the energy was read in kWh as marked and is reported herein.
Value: 506.9 kWh
